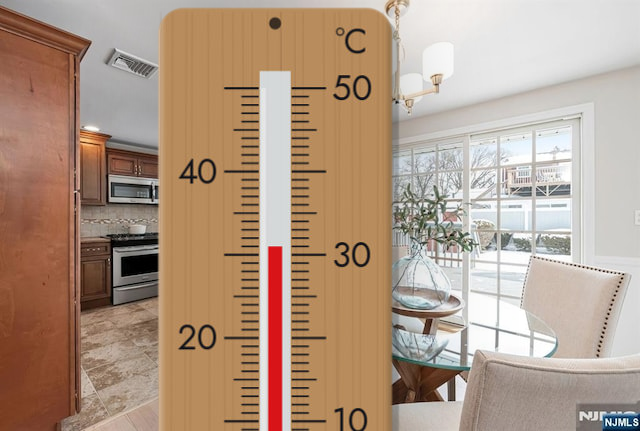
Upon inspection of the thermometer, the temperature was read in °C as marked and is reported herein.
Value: 31 °C
